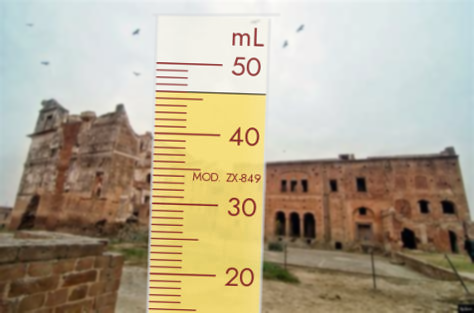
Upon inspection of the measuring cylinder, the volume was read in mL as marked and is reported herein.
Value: 46 mL
